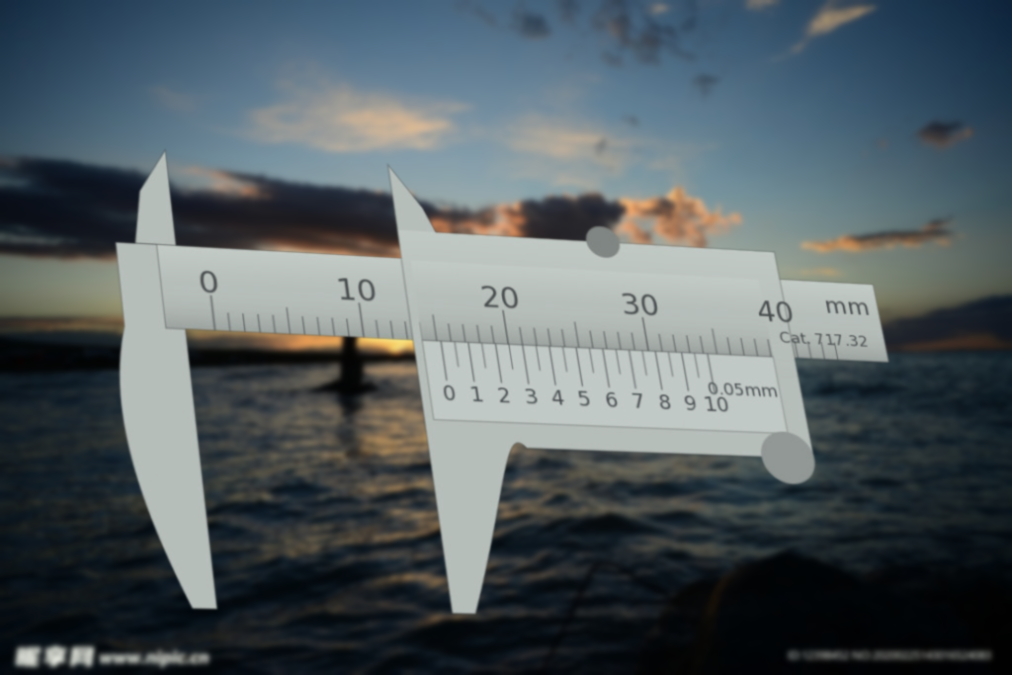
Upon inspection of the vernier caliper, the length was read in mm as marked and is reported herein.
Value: 15.3 mm
